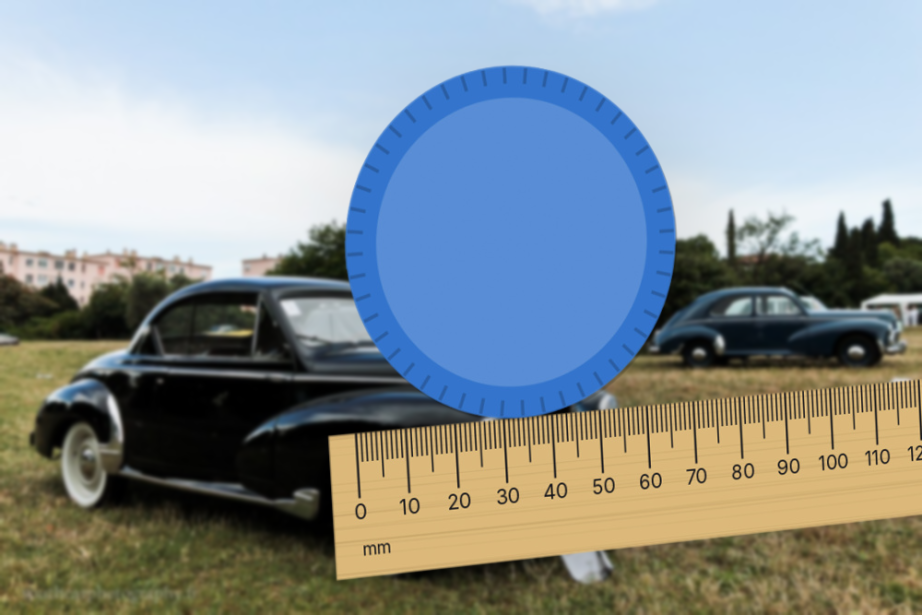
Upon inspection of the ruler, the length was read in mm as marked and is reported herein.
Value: 68 mm
